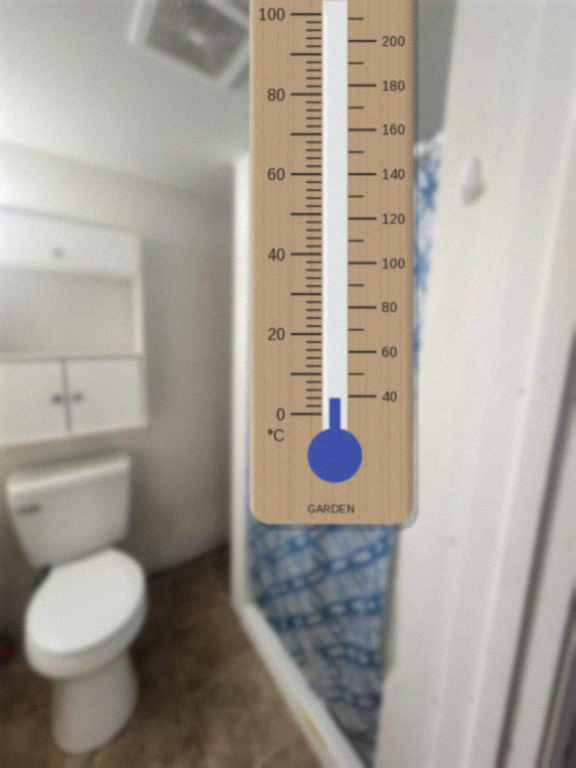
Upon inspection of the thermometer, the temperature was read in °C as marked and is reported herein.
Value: 4 °C
